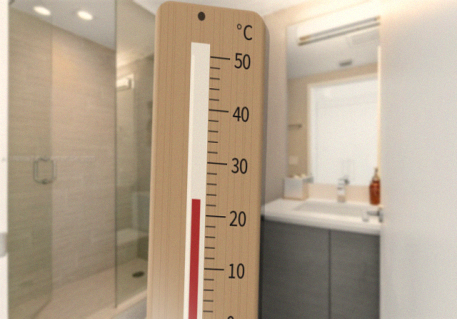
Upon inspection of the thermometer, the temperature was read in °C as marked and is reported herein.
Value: 23 °C
